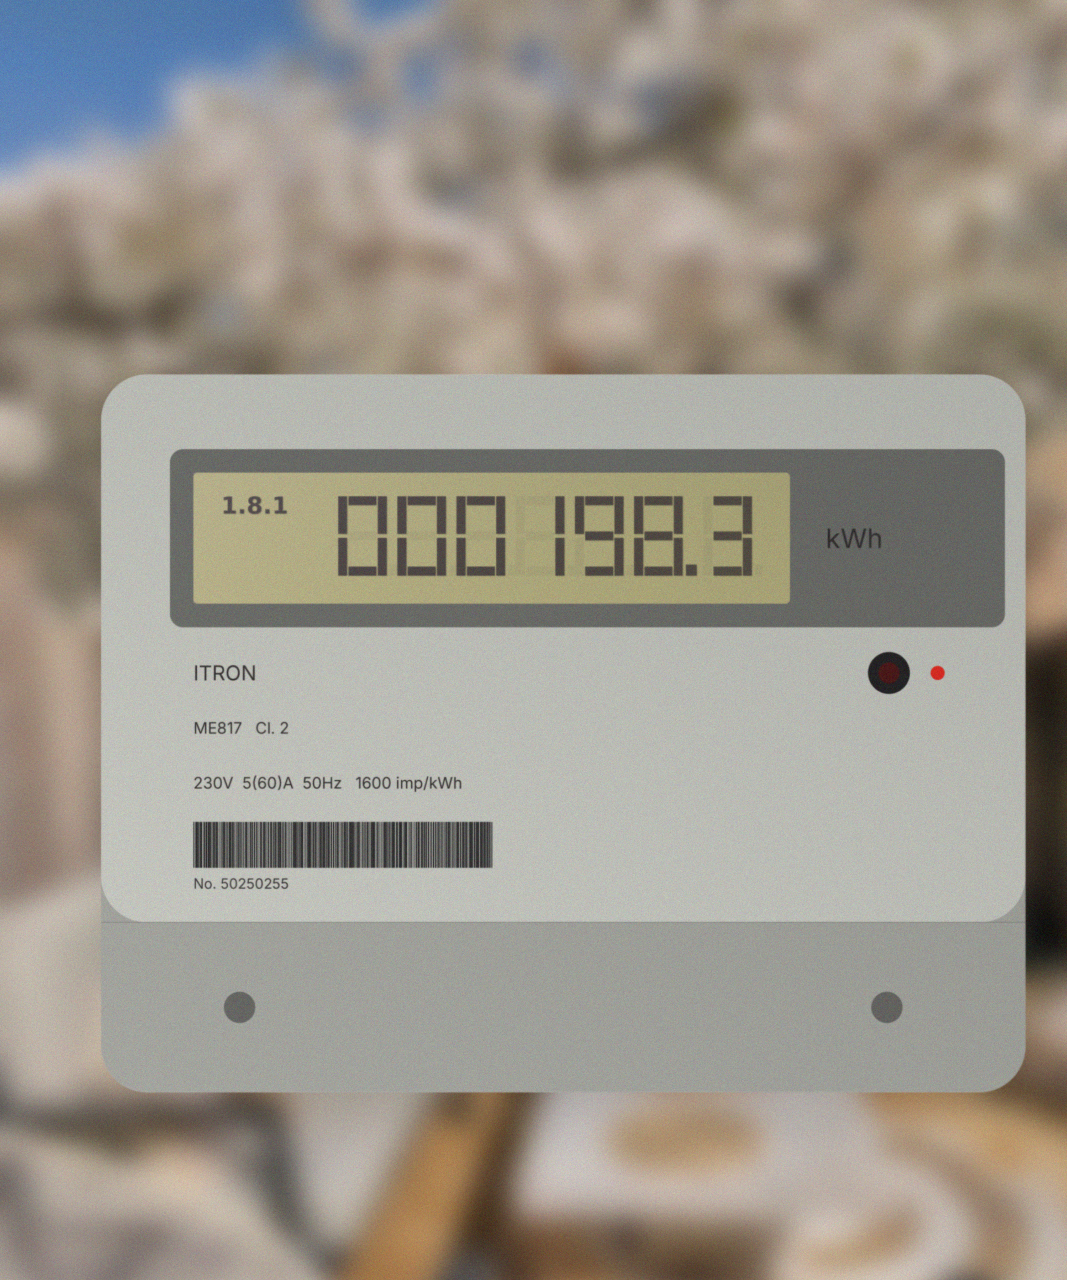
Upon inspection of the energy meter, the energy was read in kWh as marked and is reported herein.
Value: 198.3 kWh
